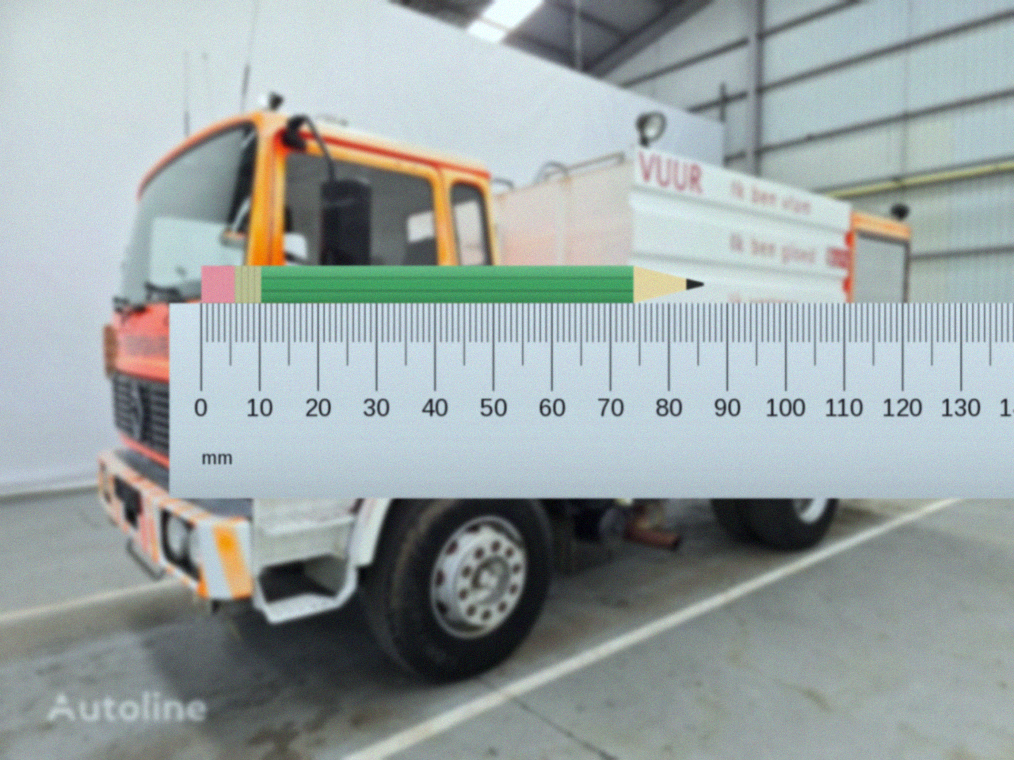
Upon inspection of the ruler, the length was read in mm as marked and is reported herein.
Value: 86 mm
